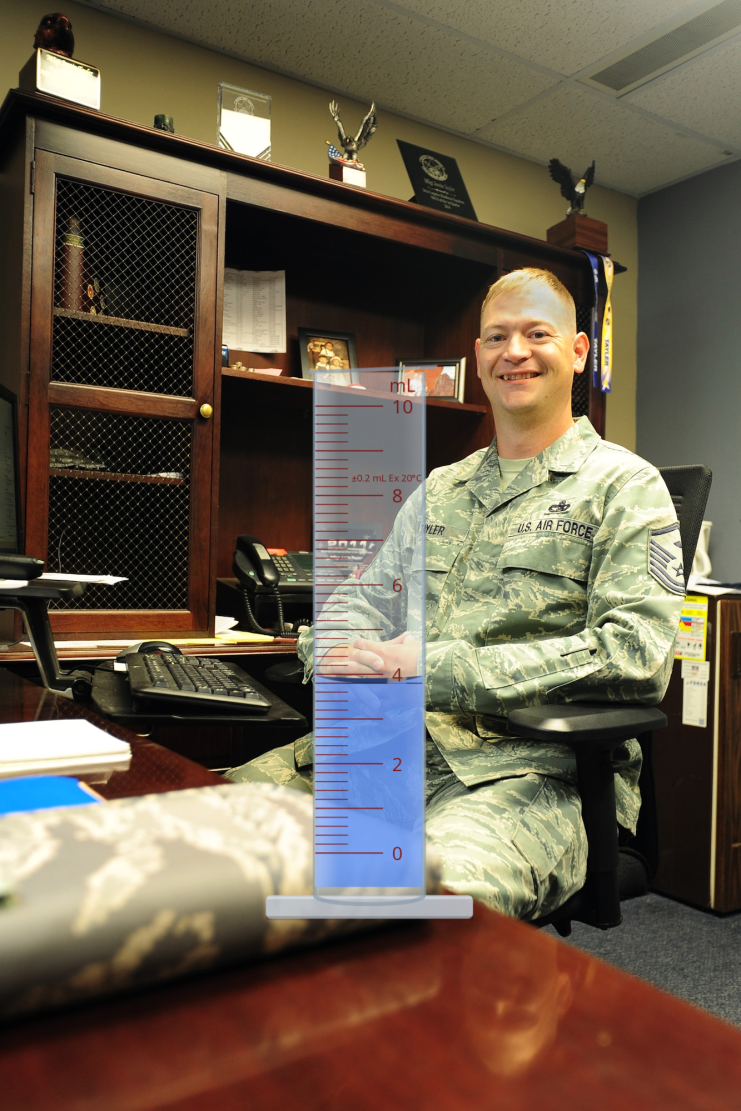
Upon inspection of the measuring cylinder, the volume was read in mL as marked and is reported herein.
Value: 3.8 mL
